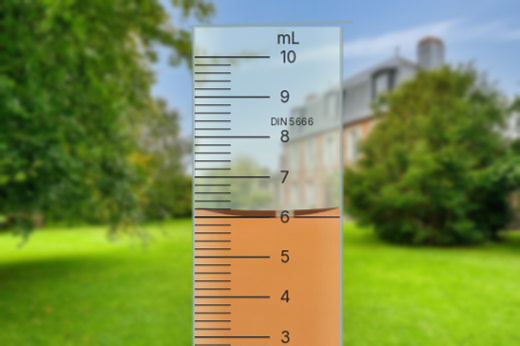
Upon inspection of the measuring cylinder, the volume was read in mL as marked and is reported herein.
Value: 6 mL
